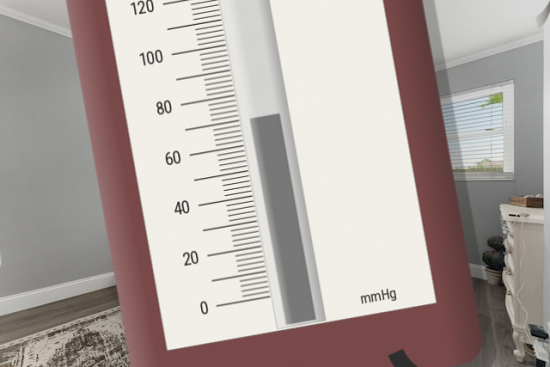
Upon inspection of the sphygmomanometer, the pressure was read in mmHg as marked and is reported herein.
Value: 70 mmHg
